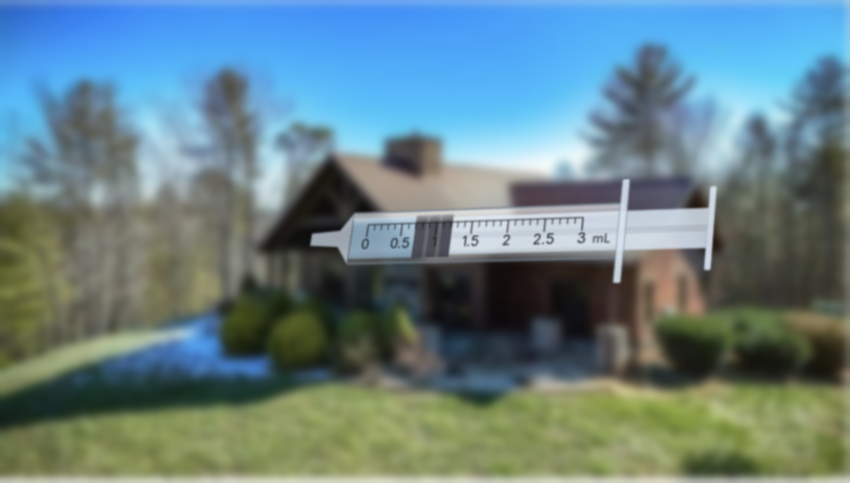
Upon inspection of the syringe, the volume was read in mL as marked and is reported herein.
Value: 0.7 mL
